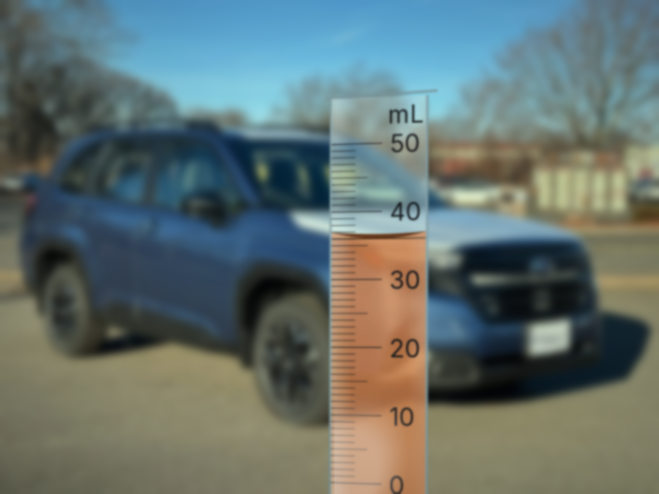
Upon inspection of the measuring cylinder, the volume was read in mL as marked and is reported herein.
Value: 36 mL
